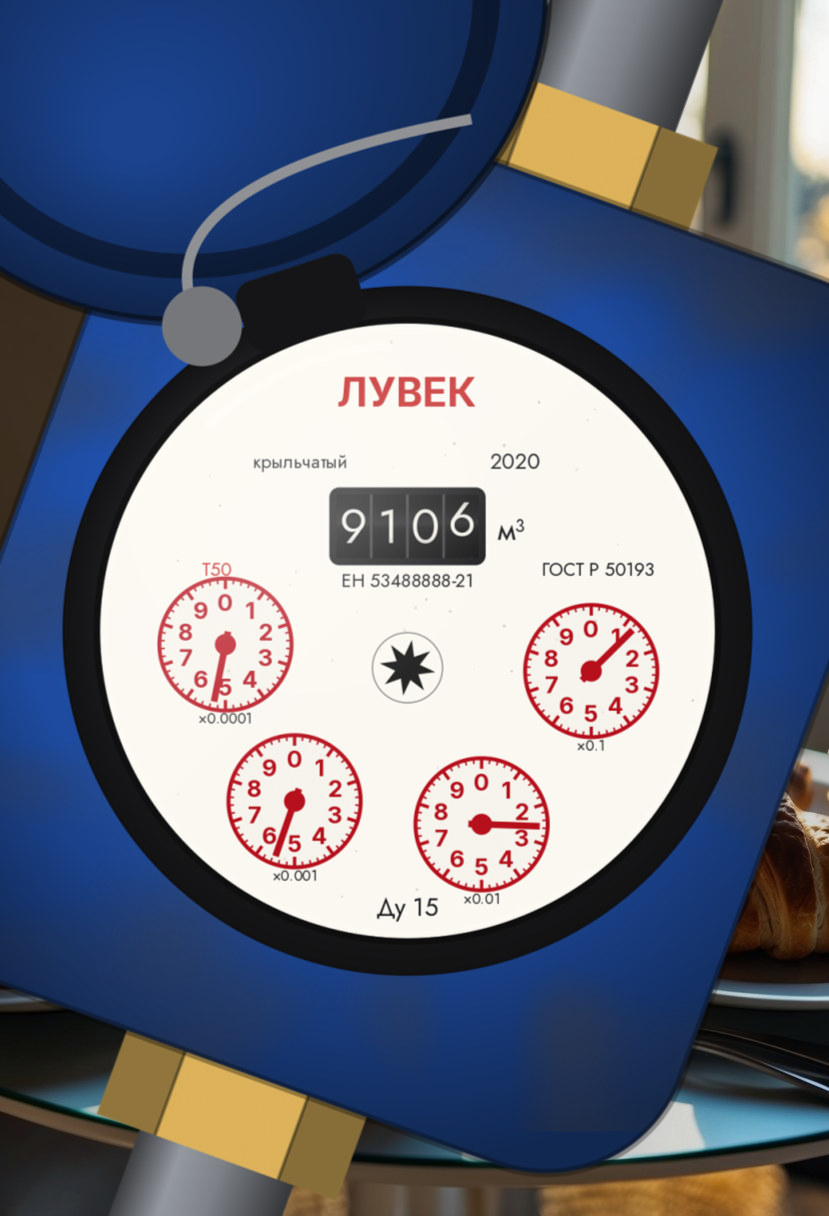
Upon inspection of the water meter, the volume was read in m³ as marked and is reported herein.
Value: 9106.1255 m³
